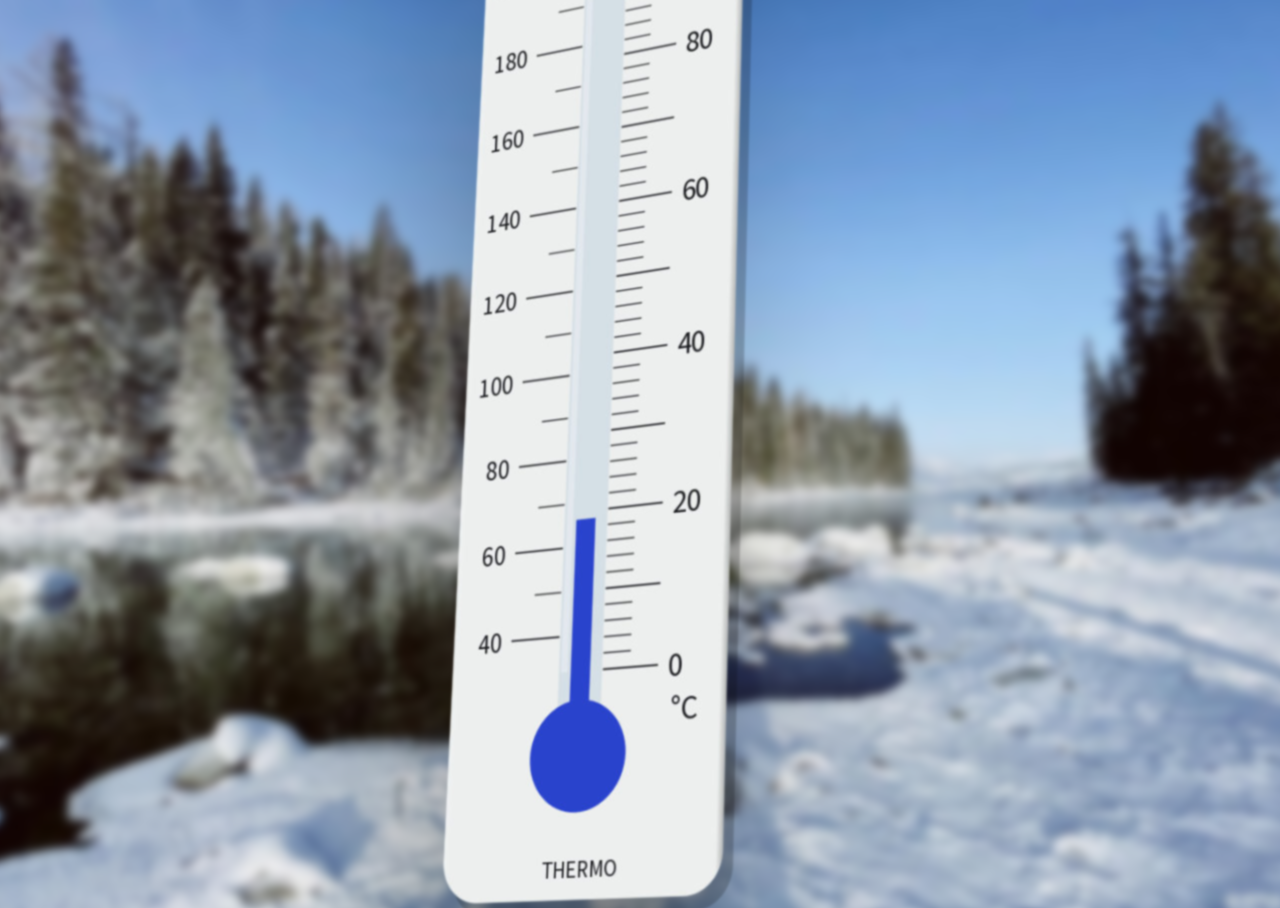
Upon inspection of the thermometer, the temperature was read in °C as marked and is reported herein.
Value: 19 °C
